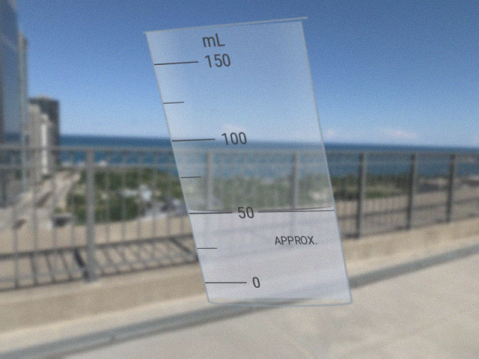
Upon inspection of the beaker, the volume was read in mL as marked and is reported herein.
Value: 50 mL
